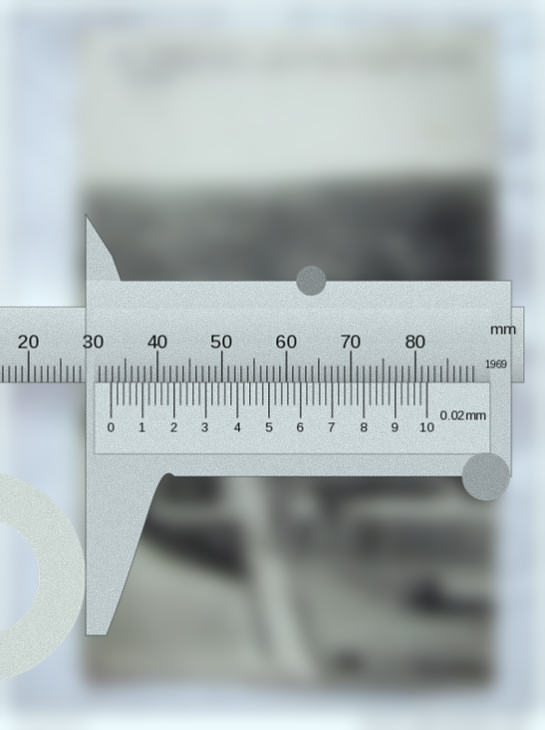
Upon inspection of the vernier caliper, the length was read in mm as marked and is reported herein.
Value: 32.8 mm
